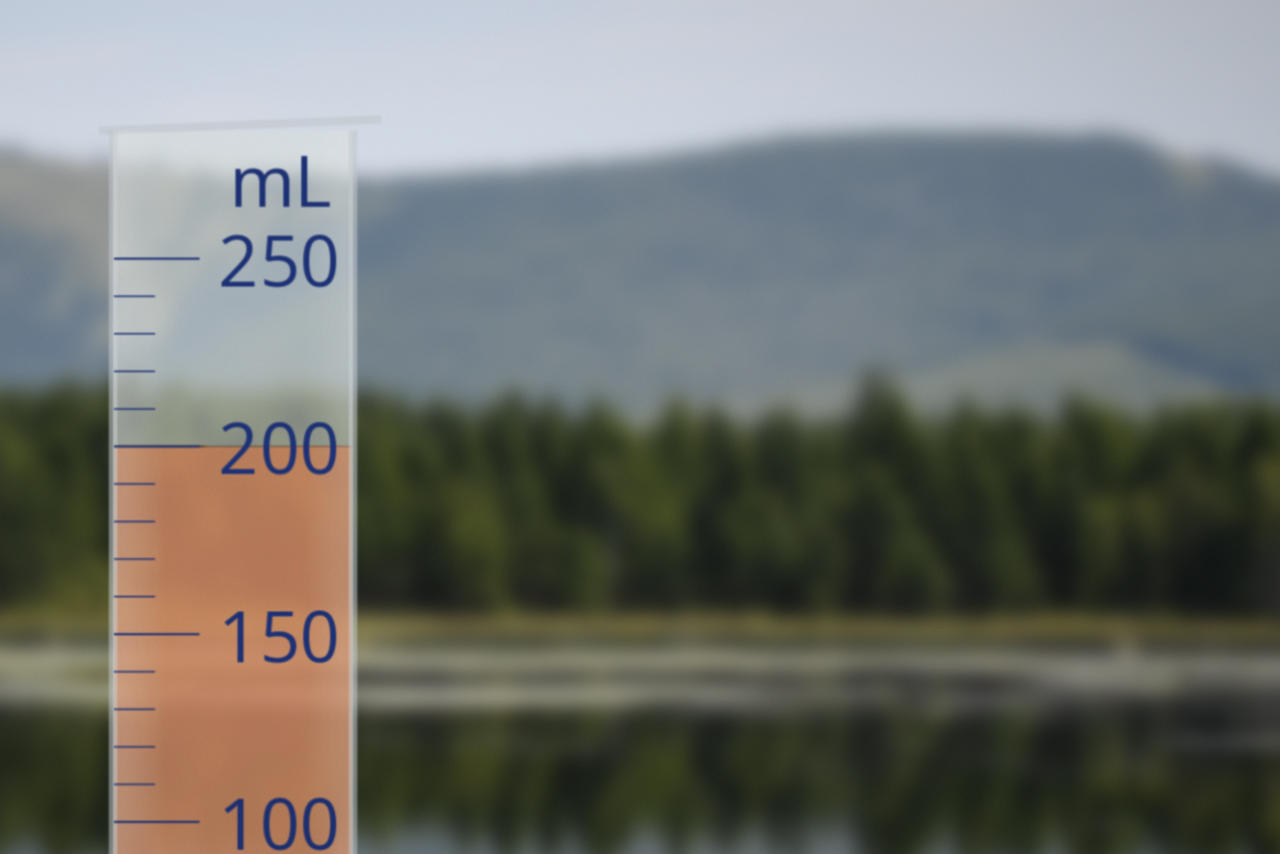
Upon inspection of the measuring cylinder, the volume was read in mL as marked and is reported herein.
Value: 200 mL
